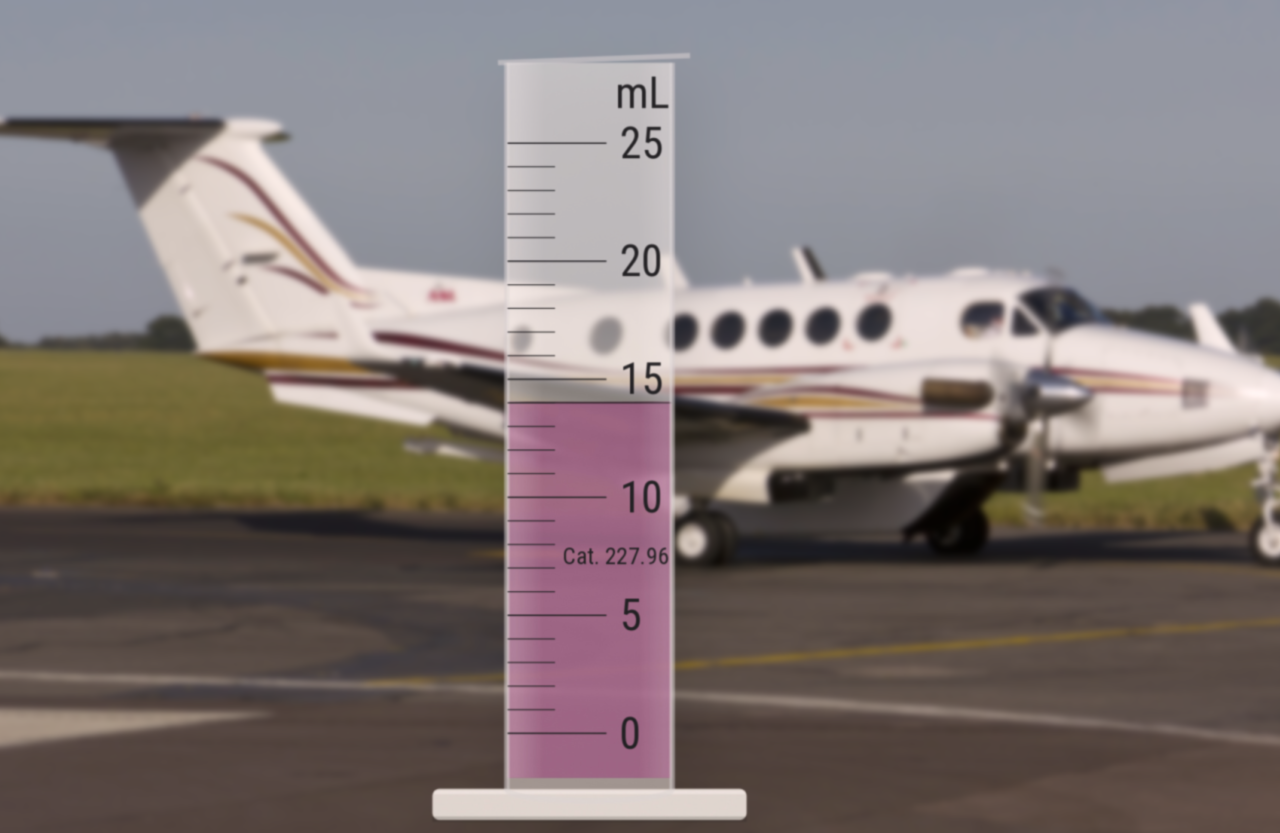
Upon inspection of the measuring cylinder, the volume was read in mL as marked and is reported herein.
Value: 14 mL
